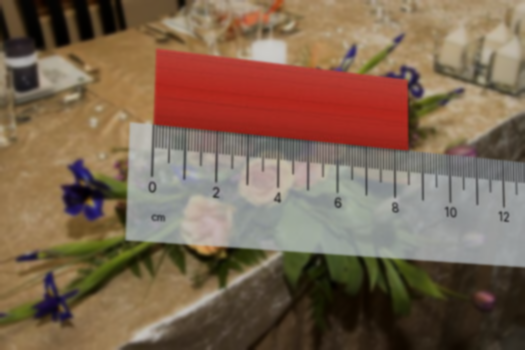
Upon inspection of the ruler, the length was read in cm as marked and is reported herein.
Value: 8.5 cm
